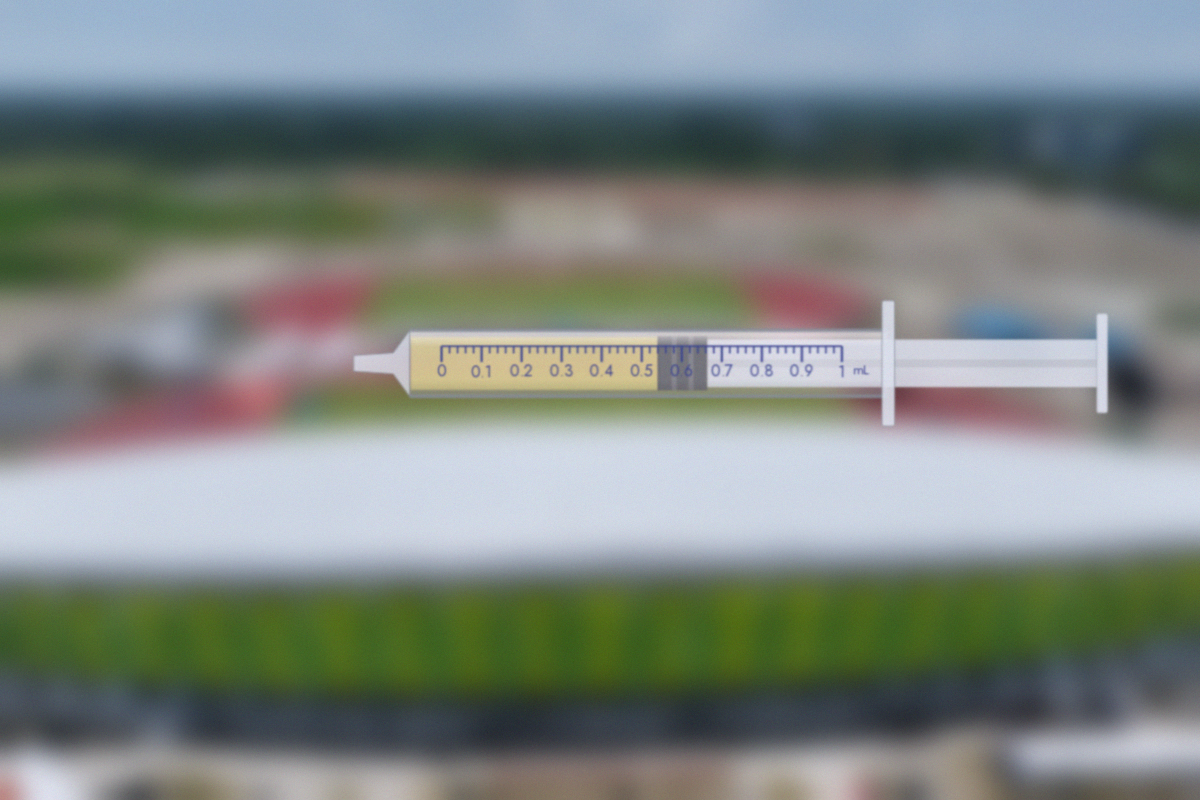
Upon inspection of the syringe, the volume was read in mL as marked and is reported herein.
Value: 0.54 mL
